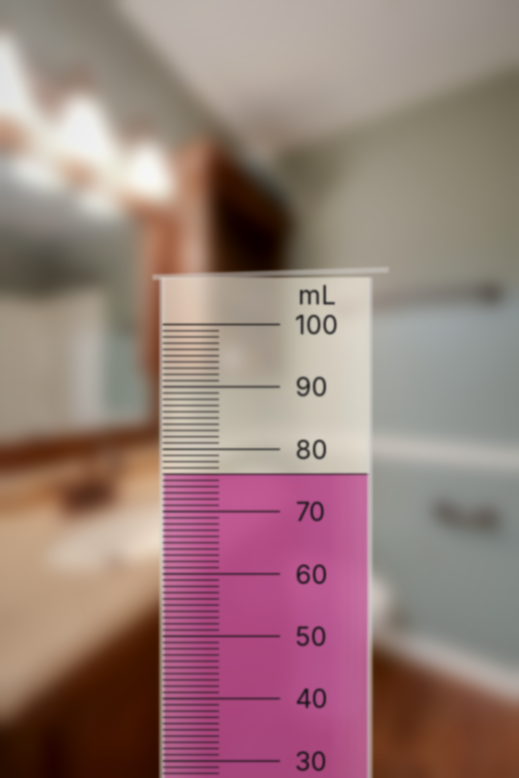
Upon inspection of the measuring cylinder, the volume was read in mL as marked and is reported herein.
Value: 76 mL
